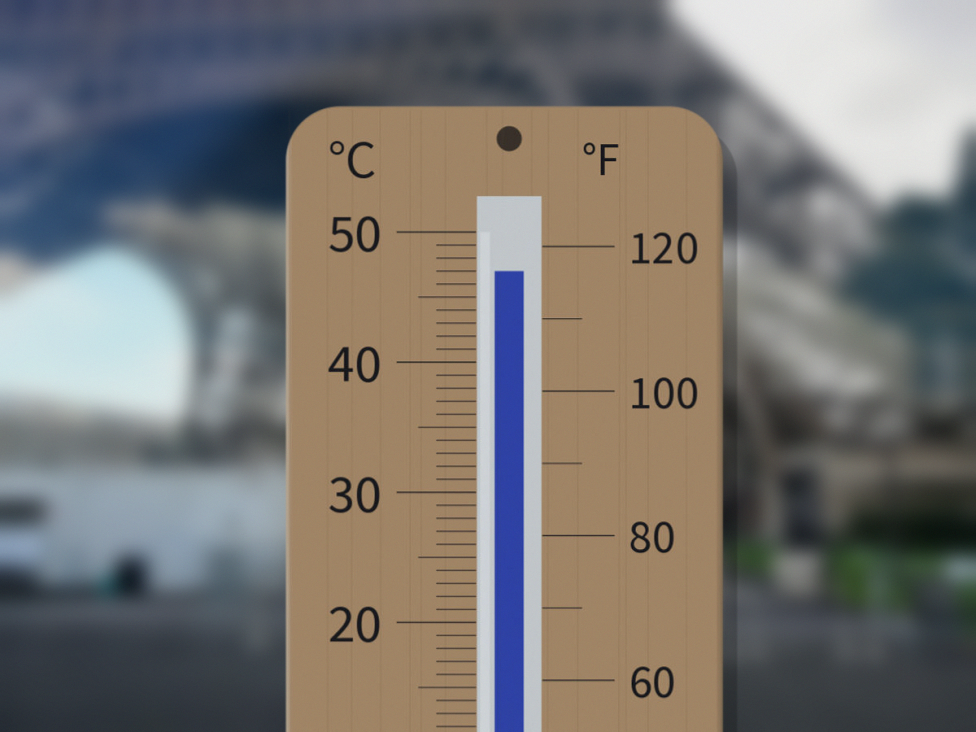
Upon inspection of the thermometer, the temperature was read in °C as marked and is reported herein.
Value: 47 °C
